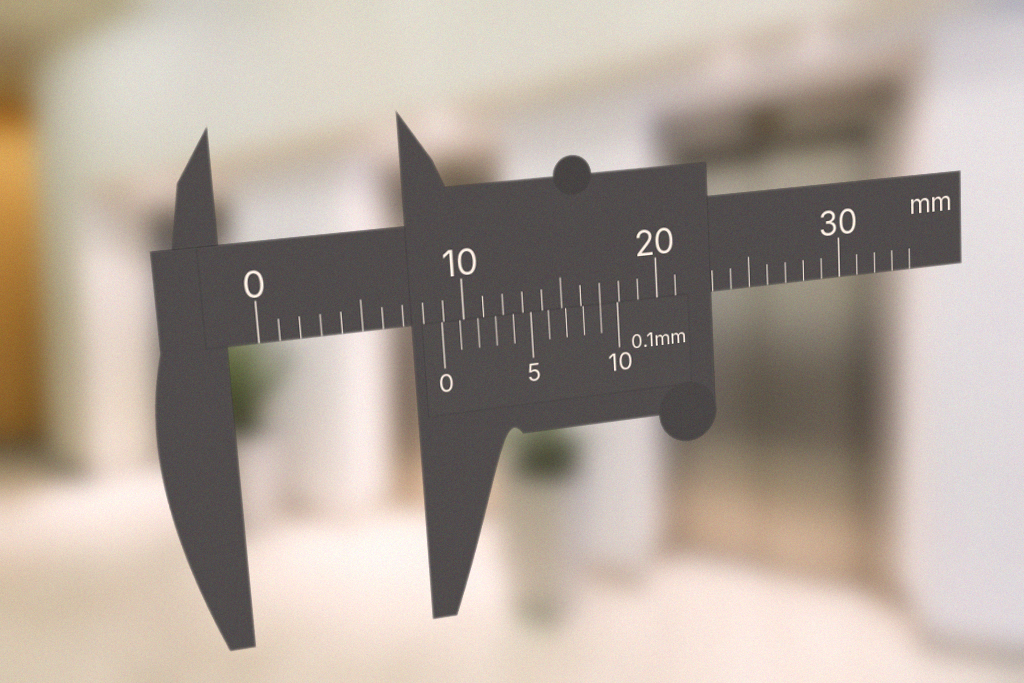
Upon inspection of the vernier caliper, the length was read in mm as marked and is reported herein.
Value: 8.9 mm
